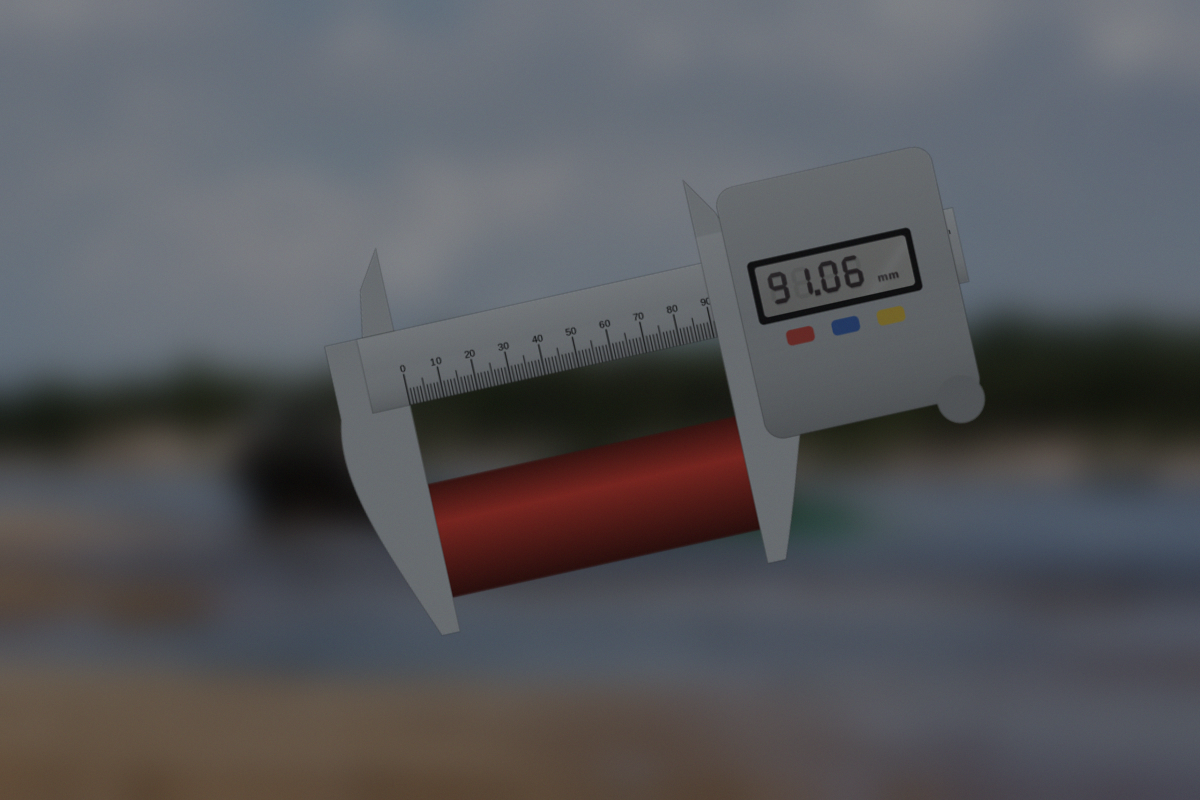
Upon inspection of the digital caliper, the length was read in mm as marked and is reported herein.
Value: 91.06 mm
